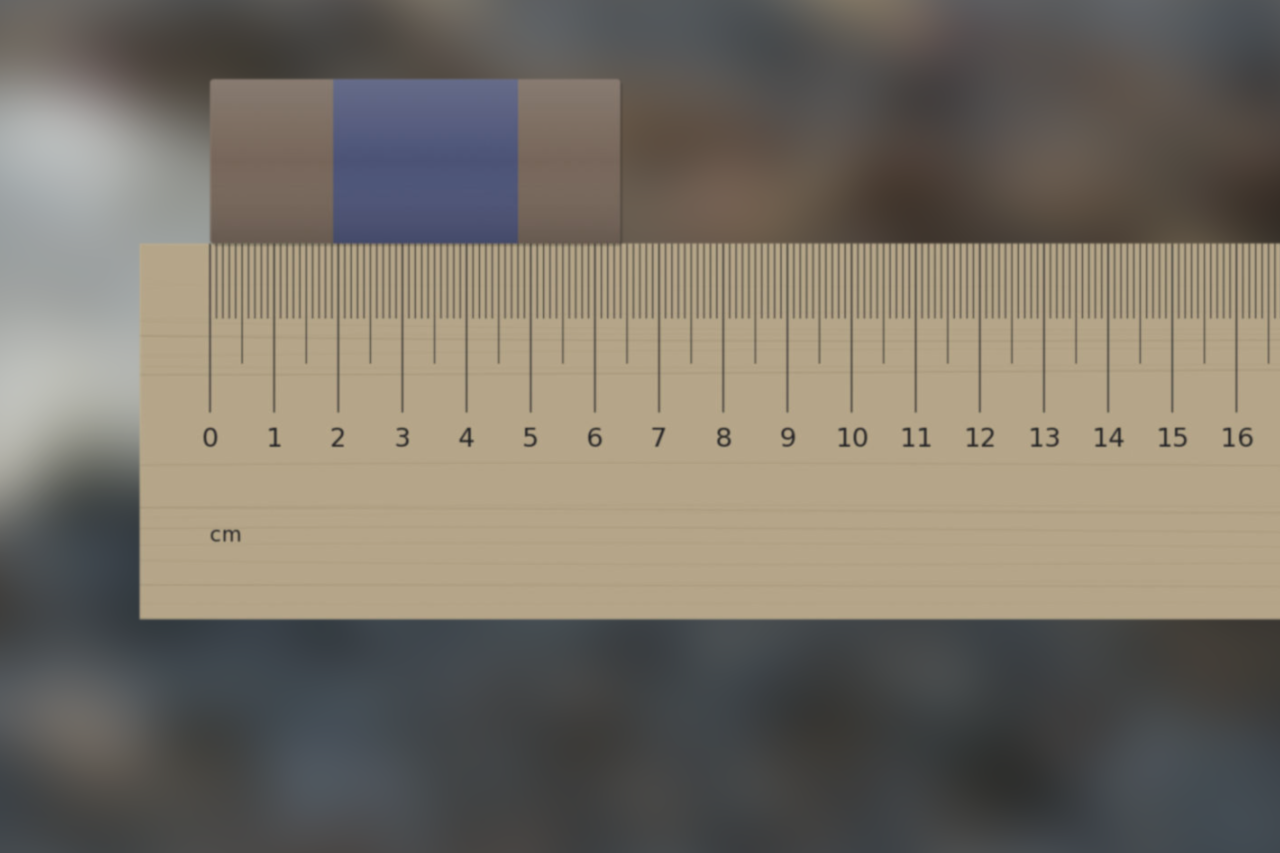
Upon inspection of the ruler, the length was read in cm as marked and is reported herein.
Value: 6.4 cm
